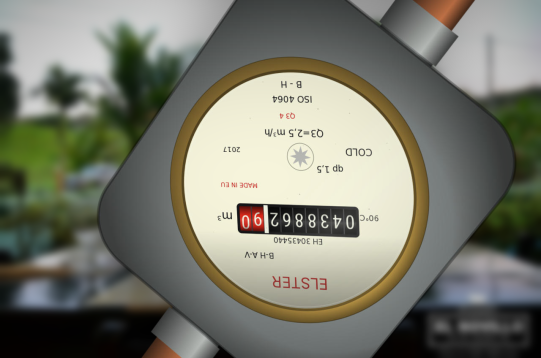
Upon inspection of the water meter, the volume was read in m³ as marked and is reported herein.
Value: 438862.90 m³
